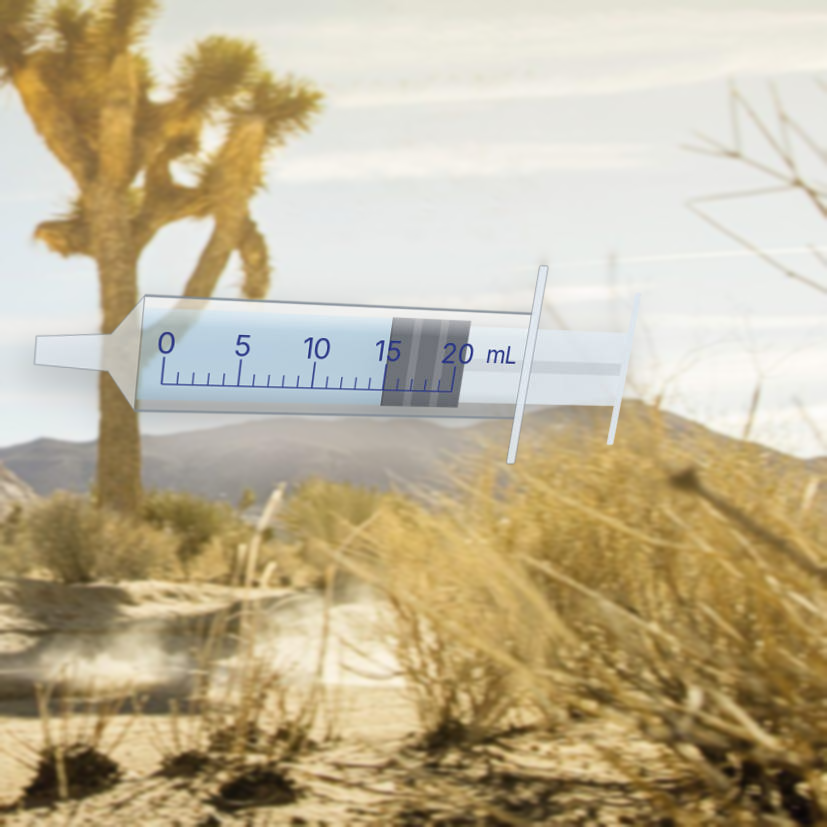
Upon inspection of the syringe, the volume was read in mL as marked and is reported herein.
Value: 15 mL
